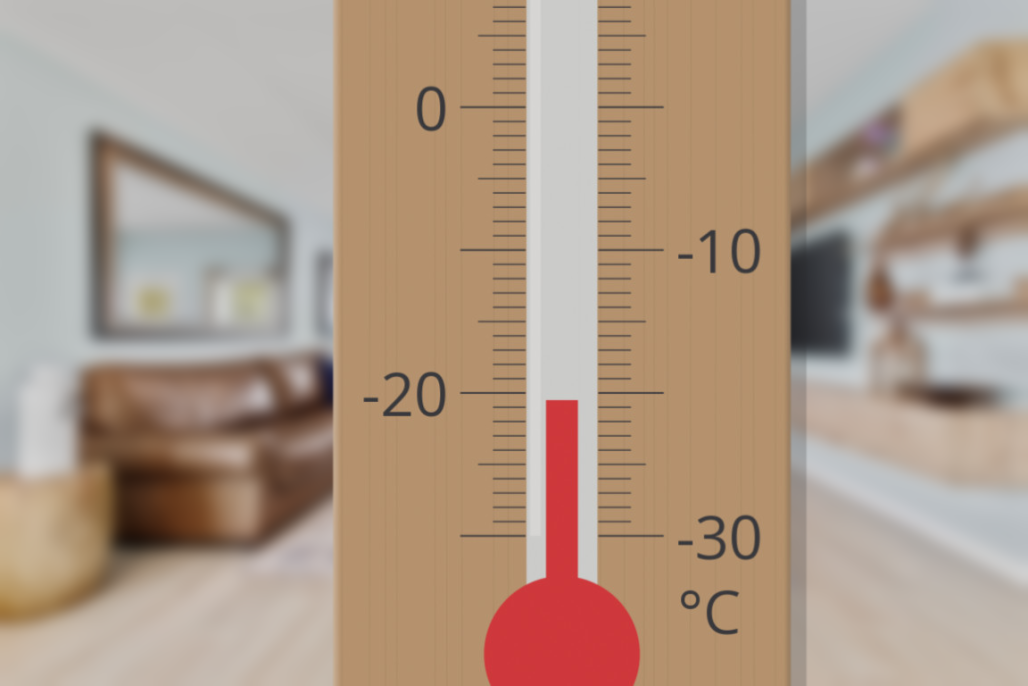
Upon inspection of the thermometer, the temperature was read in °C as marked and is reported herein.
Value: -20.5 °C
